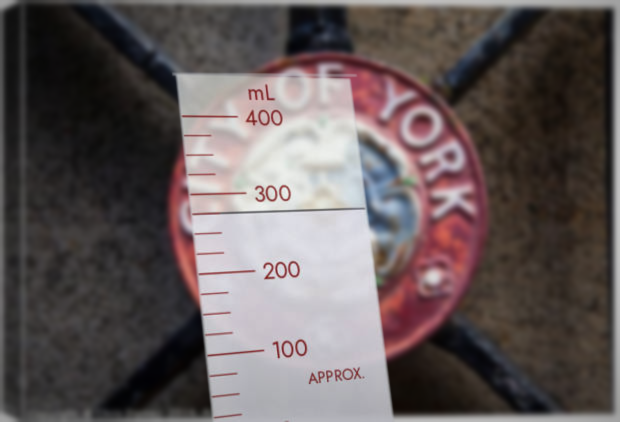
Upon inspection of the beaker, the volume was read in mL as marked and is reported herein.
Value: 275 mL
